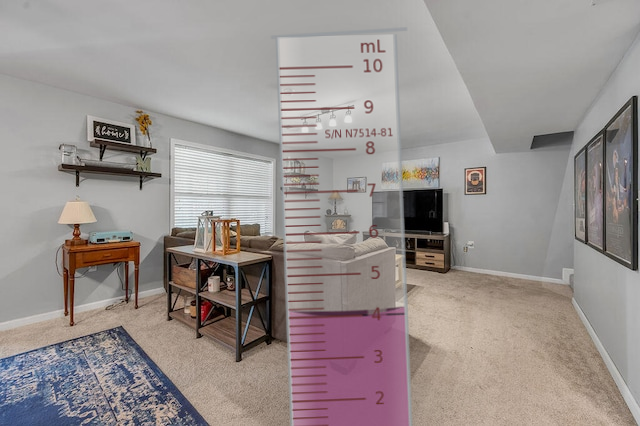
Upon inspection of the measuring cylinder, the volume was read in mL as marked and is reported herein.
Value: 4 mL
